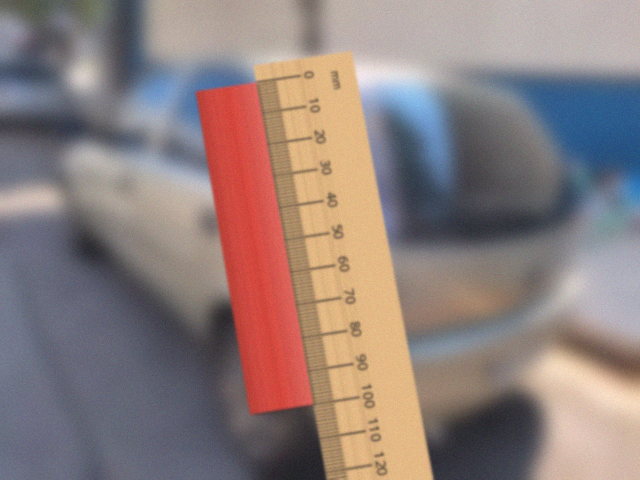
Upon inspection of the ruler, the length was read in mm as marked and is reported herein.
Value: 100 mm
